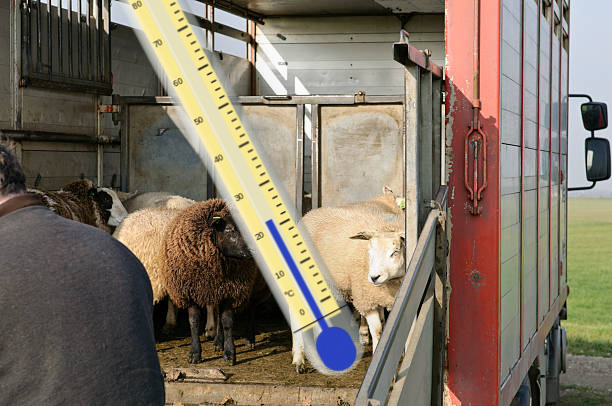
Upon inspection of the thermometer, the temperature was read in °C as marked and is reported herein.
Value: 22 °C
